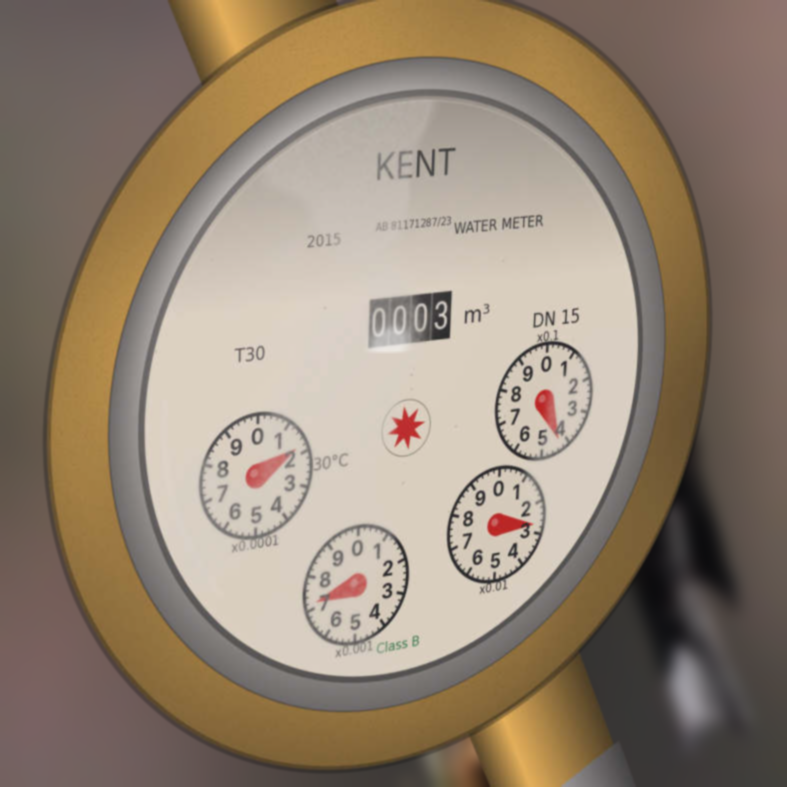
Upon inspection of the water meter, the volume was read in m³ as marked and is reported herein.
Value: 3.4271 m³
